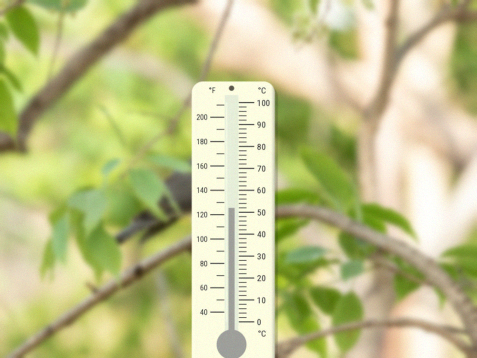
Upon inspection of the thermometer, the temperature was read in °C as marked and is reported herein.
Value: 52 °C
